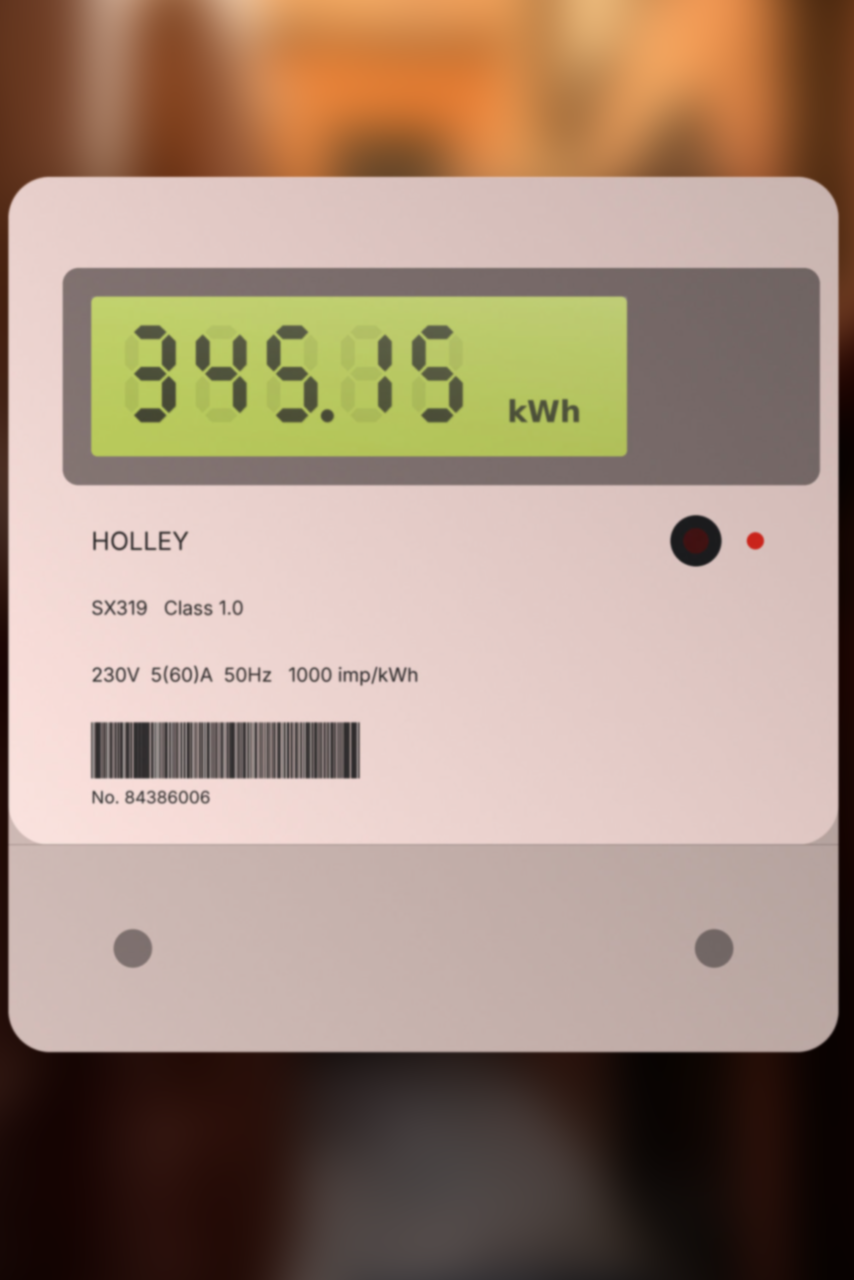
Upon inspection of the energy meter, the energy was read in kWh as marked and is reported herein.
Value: 345.15 kWh
